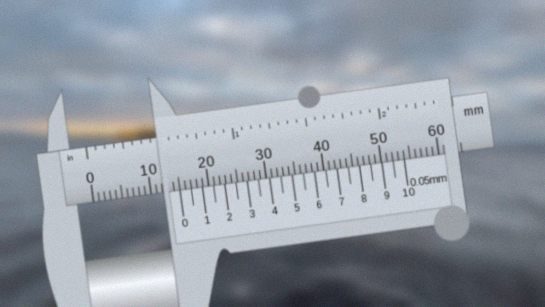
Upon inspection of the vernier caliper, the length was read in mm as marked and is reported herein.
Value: 15.0 mm
